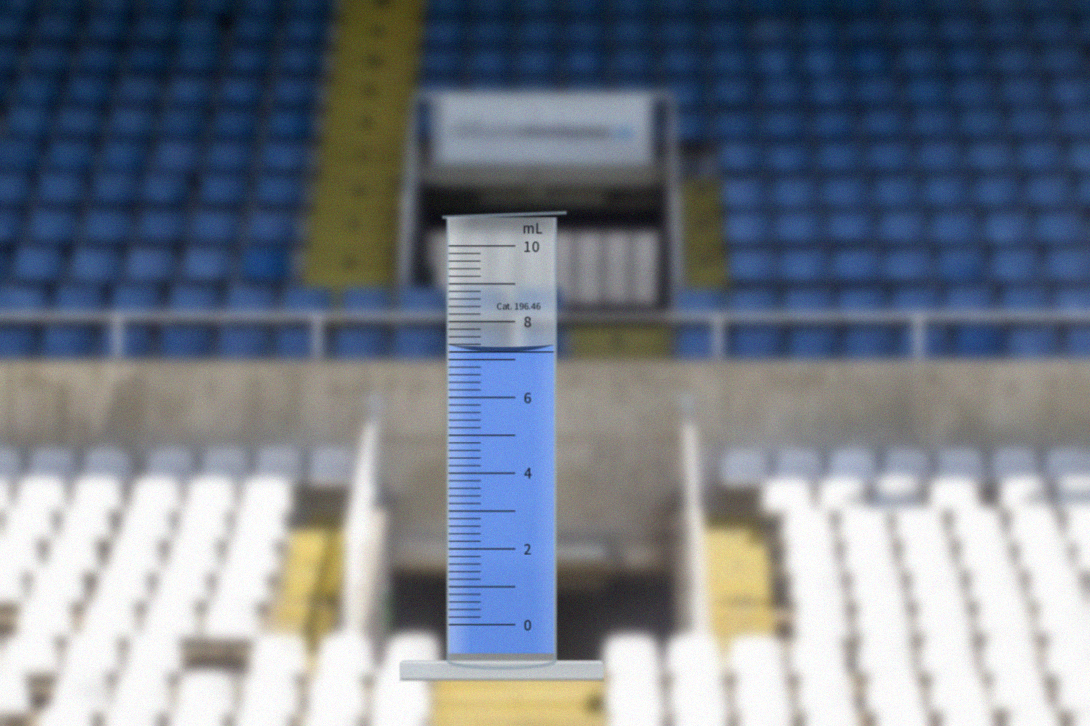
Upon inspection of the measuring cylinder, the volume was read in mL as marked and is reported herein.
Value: 7.2 mL
